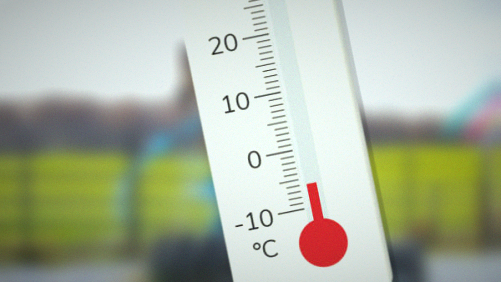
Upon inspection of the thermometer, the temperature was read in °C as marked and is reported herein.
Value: -6 °C
